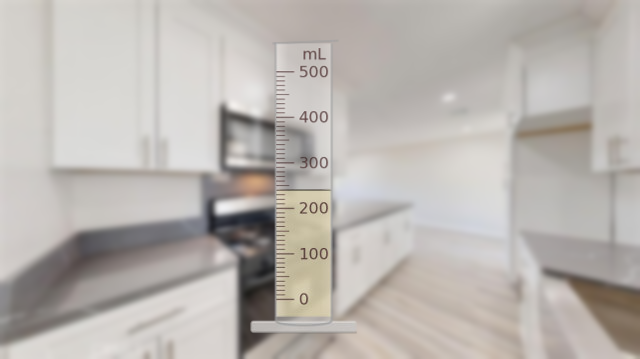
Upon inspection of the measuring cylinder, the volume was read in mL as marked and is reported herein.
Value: 240 mL
